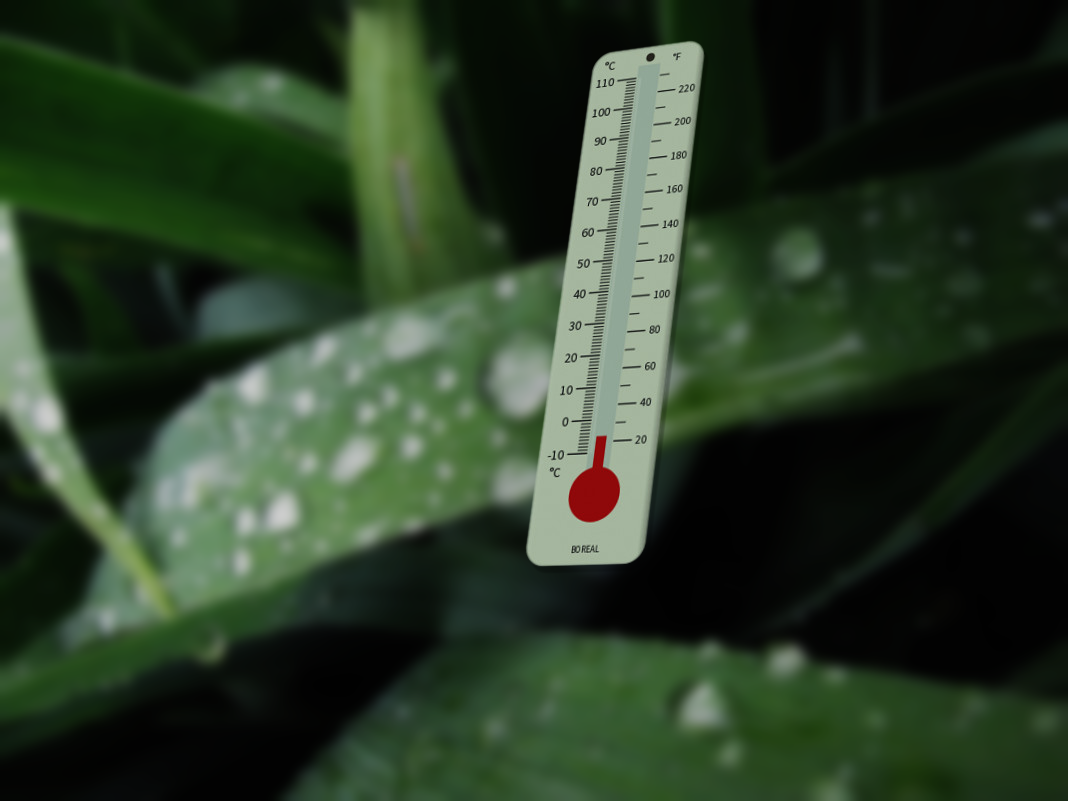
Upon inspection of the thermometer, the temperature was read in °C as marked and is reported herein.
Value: -5 °C
